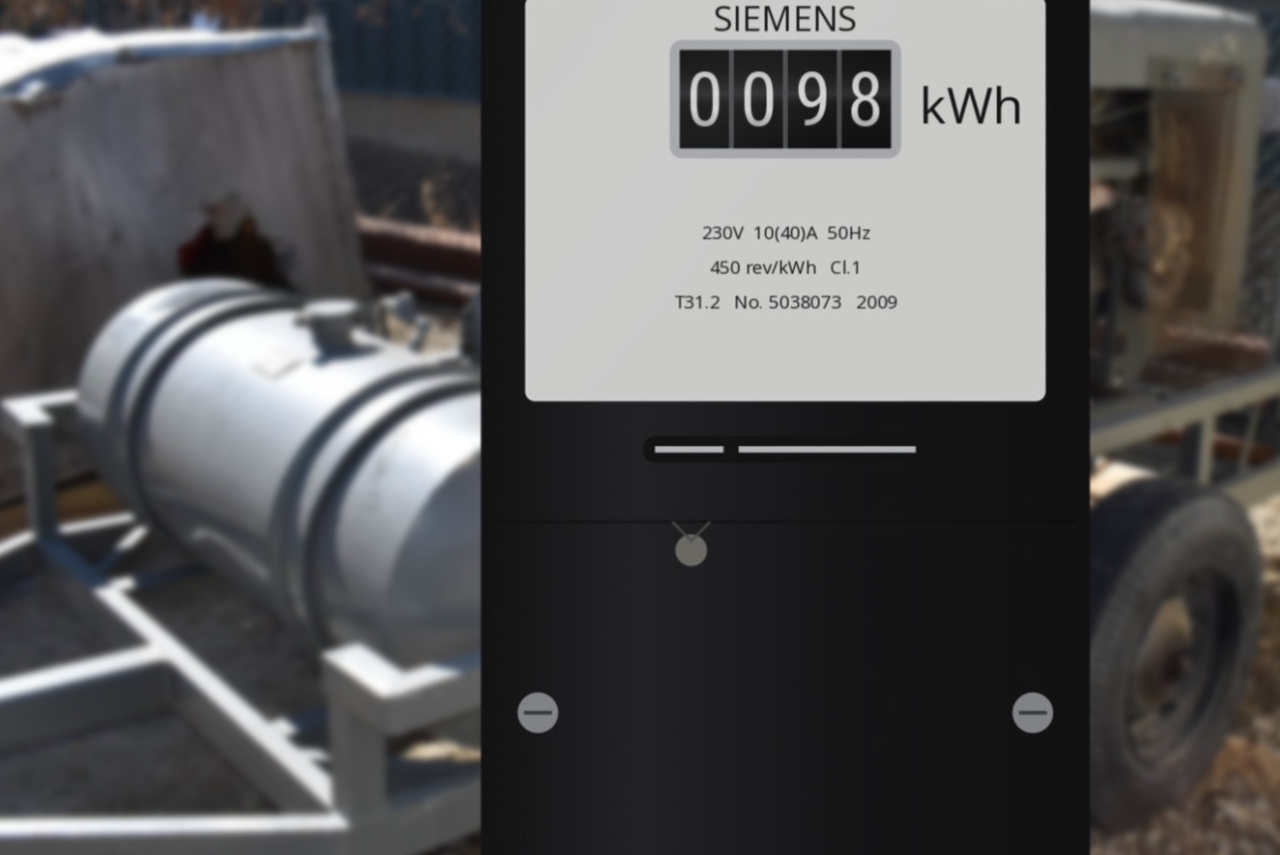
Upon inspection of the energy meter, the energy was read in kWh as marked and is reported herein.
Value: 98 kWh
